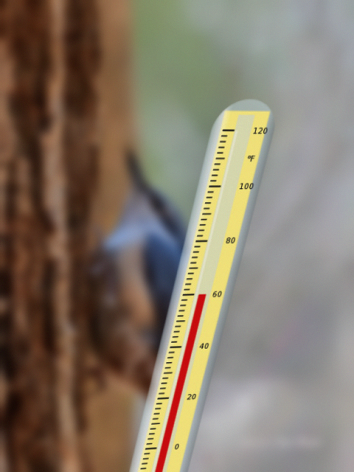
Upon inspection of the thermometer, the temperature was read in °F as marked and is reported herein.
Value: 60 °F
